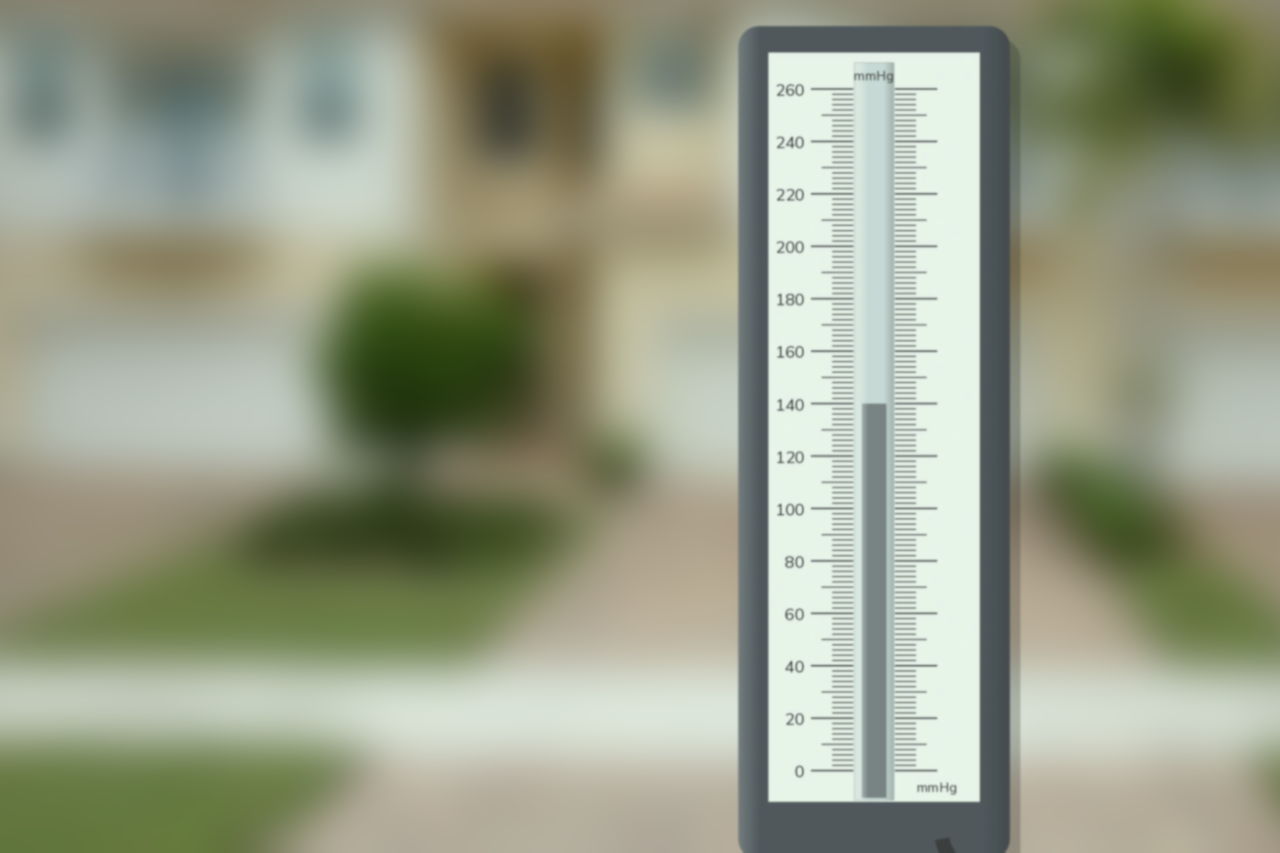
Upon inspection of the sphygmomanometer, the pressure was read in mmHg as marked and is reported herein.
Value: 140 mmHg
